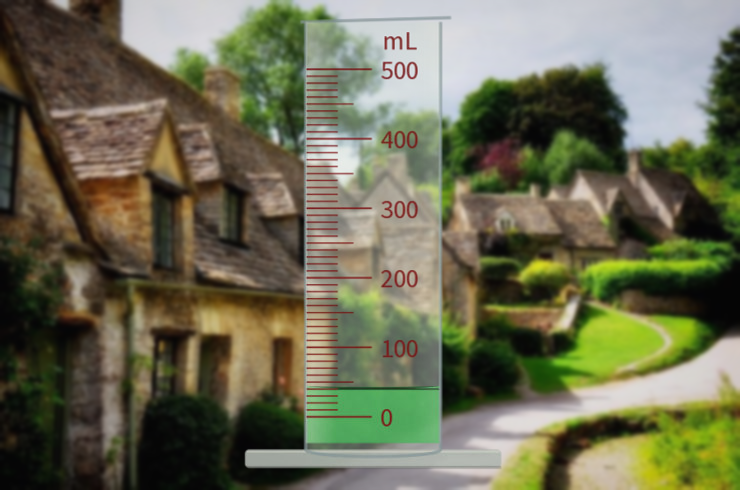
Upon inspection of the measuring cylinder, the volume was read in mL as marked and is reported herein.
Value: 40 mL
